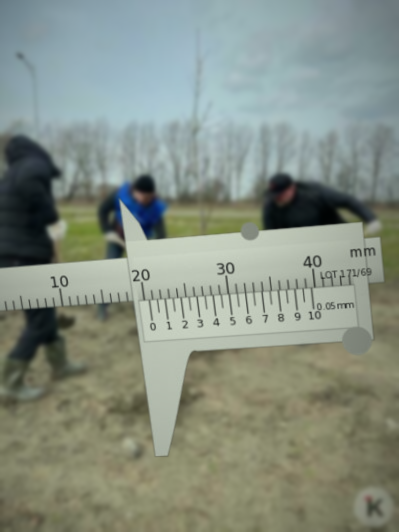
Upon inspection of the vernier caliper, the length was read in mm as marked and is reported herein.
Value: 20.6 mm
